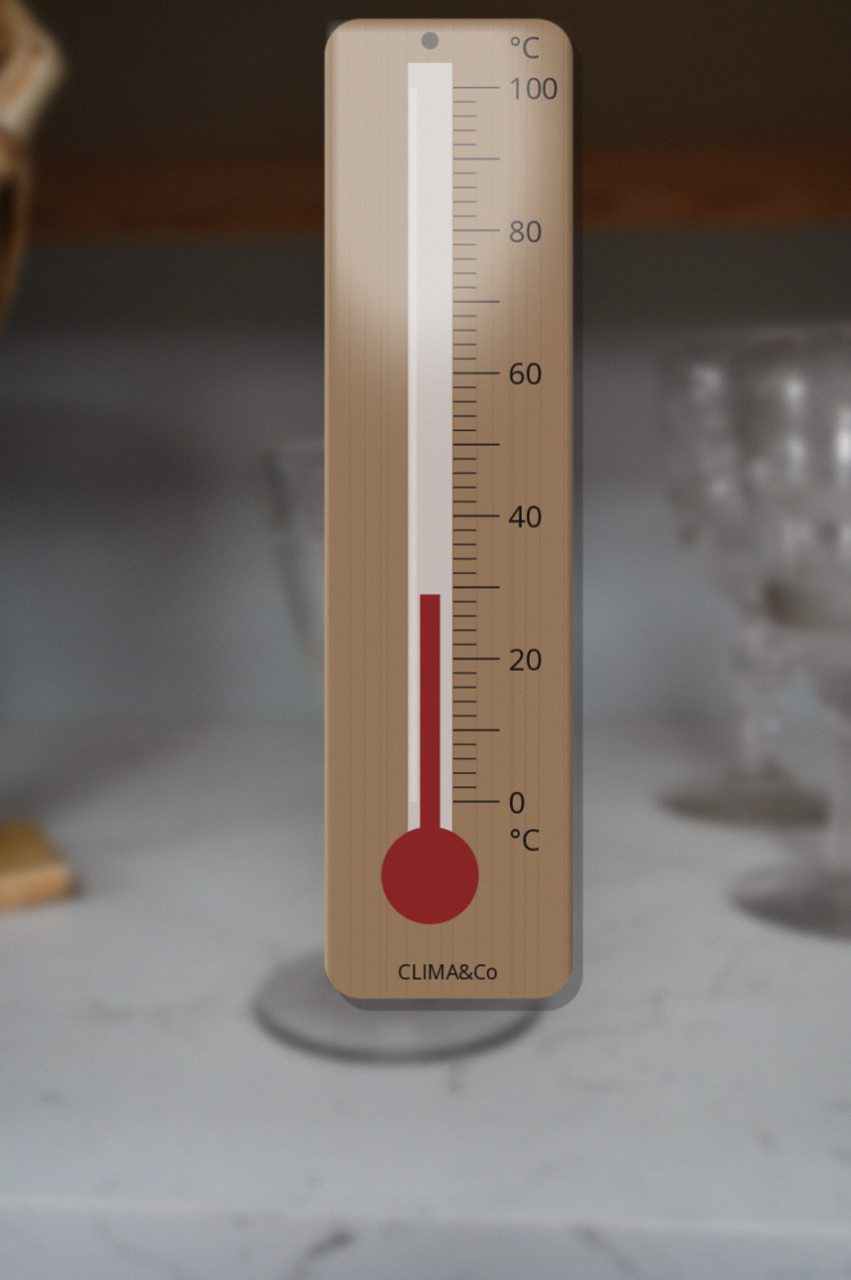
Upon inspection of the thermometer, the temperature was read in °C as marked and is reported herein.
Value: 29 °C
